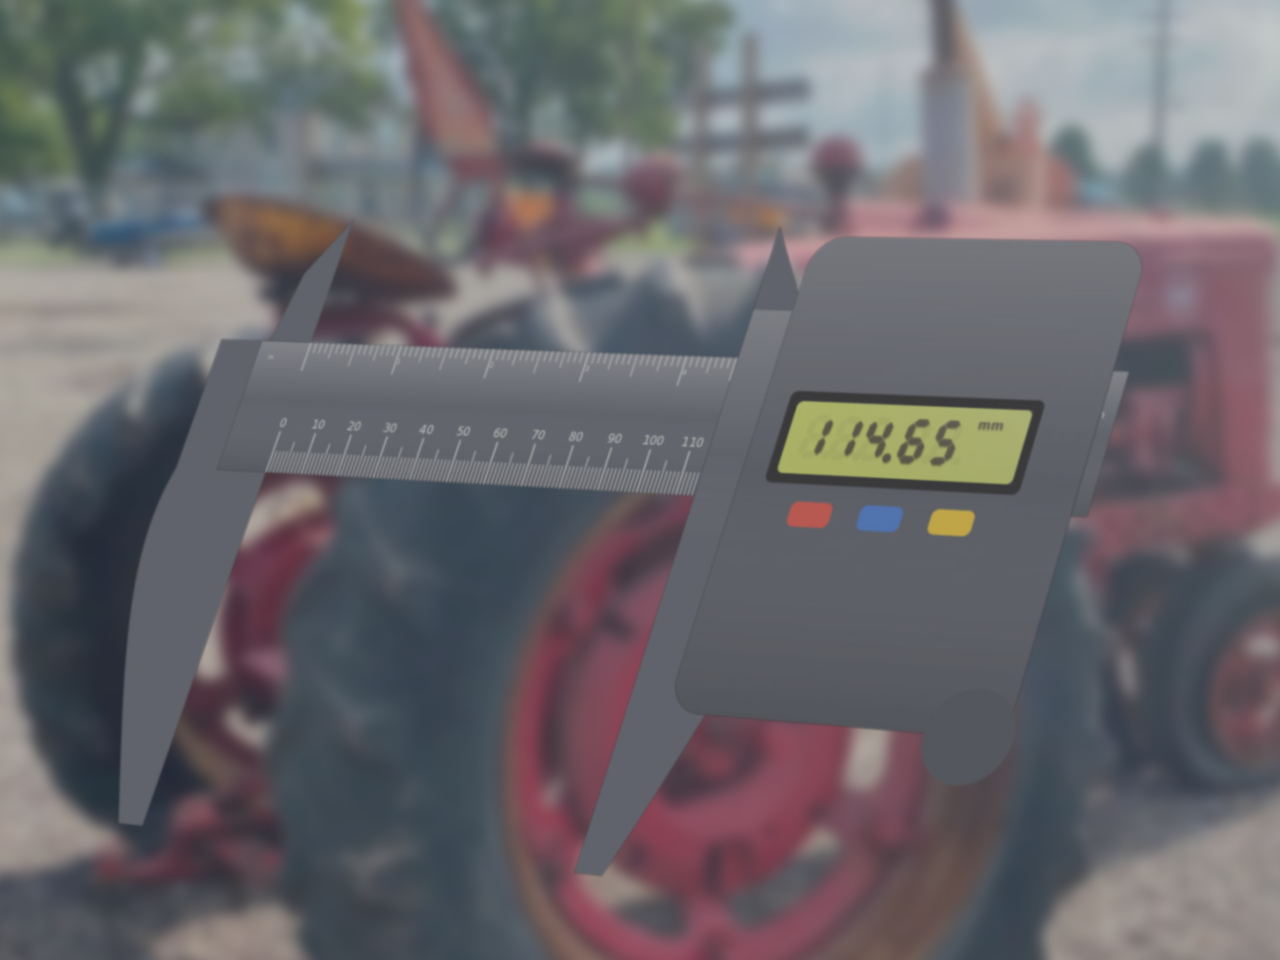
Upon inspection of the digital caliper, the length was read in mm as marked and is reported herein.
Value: 114.65 mm
